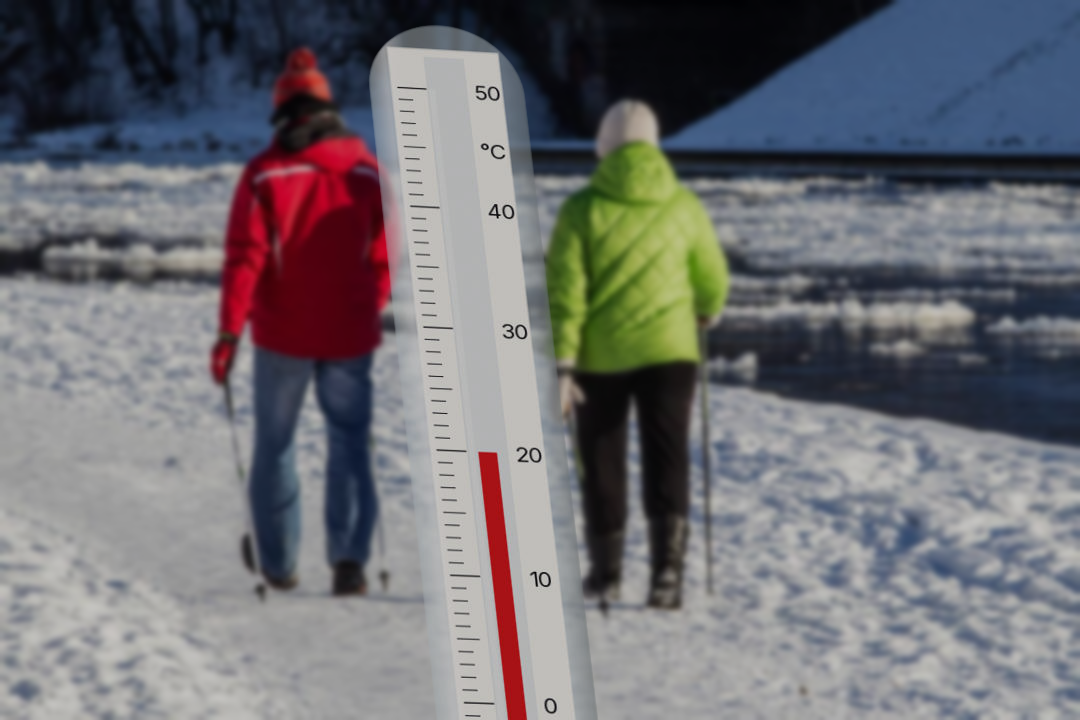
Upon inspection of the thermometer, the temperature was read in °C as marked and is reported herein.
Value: 20 °C
